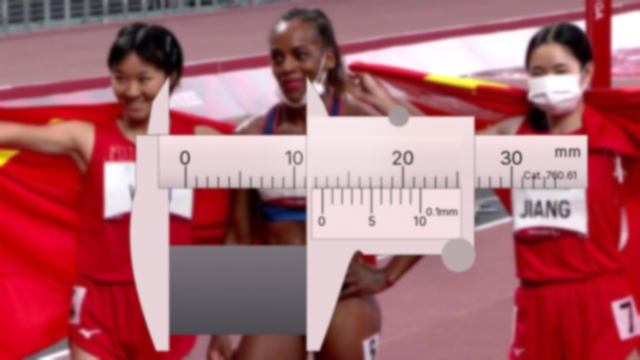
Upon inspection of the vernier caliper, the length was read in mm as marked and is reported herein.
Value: 12.6 mm
